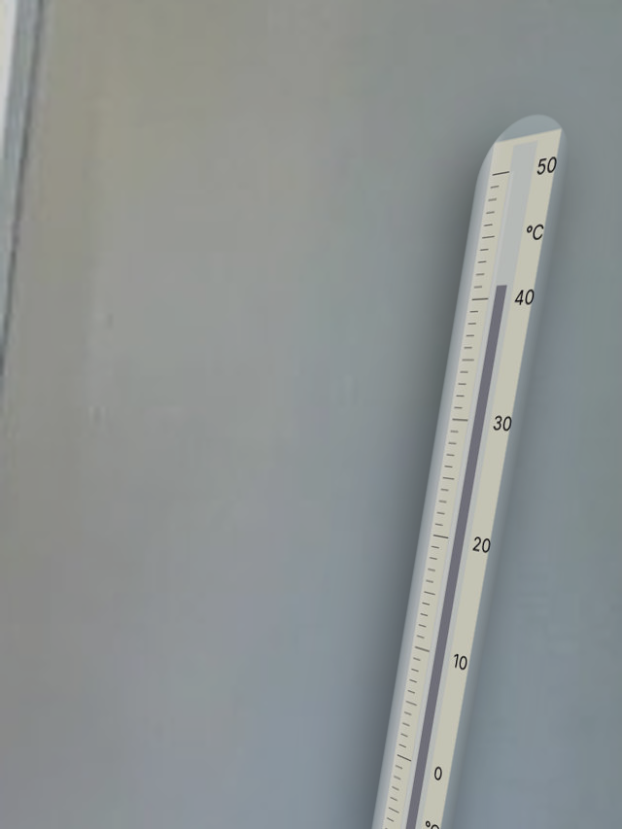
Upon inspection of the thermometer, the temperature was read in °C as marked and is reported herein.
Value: 41 °C
